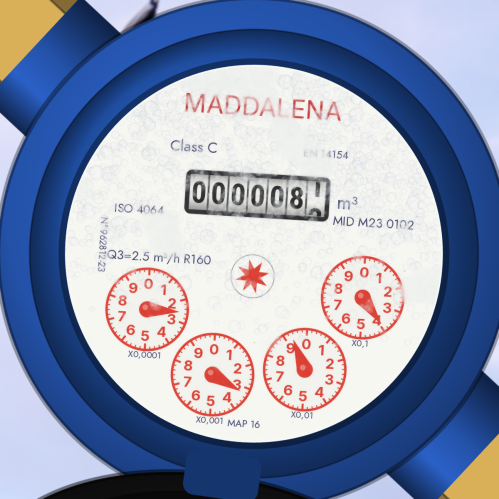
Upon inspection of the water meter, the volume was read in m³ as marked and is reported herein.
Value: 81.3932 m³
